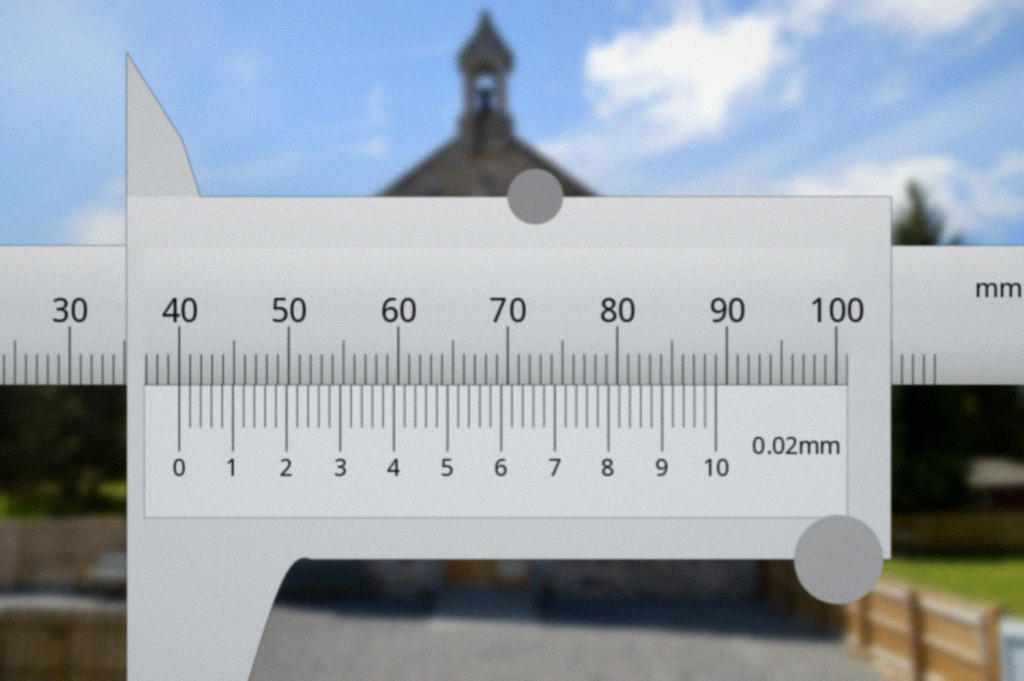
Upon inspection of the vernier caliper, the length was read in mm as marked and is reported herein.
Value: 40.0 mm
